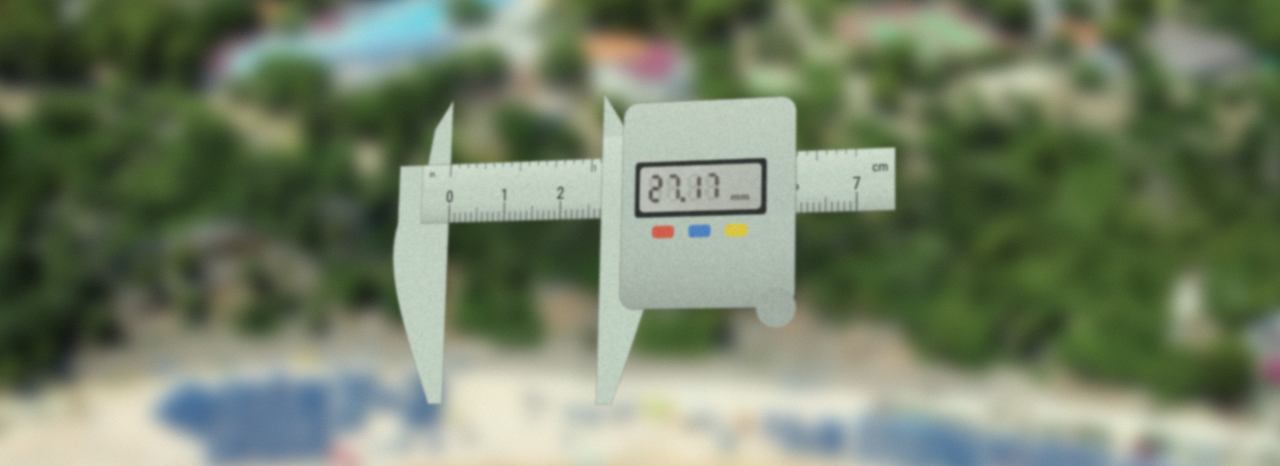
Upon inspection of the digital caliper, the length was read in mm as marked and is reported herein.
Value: 27.17 mm
